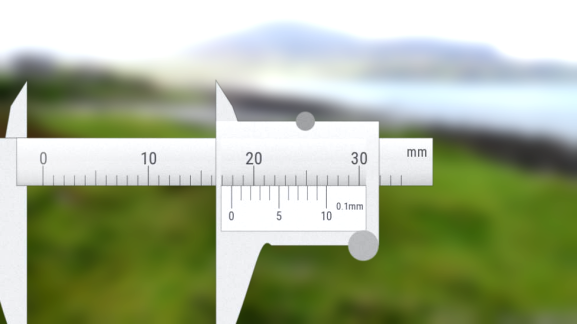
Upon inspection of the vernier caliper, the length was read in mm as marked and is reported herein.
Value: 17.9 mm
